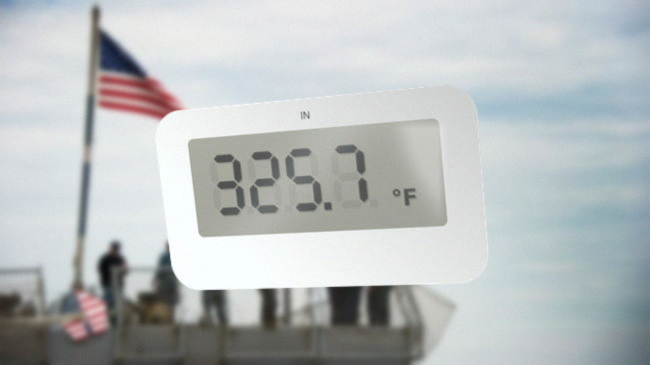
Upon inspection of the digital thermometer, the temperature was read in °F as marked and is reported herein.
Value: 325.7 °F
